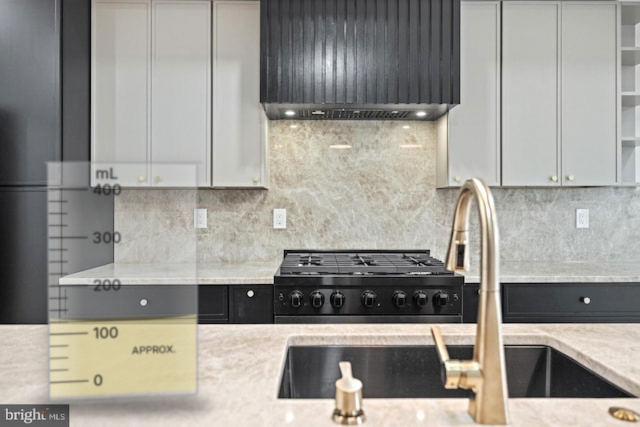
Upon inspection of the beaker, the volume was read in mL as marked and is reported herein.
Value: 125 mL
